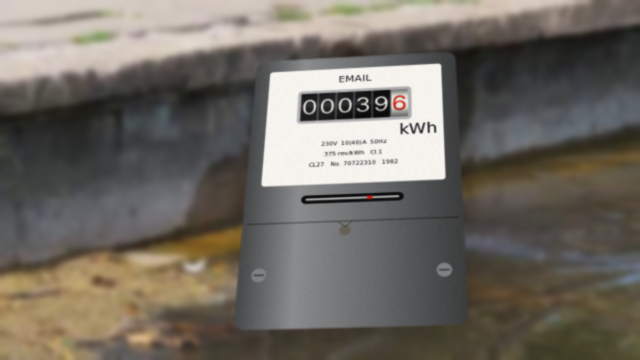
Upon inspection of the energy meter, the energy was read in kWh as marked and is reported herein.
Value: 39.6 kWh
